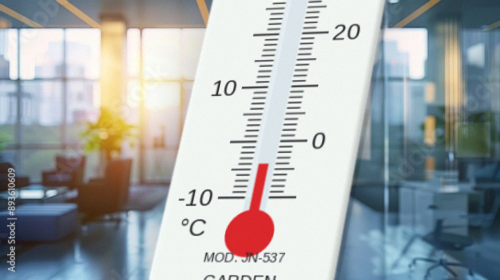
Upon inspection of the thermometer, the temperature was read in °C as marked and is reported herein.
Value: -4 °C
